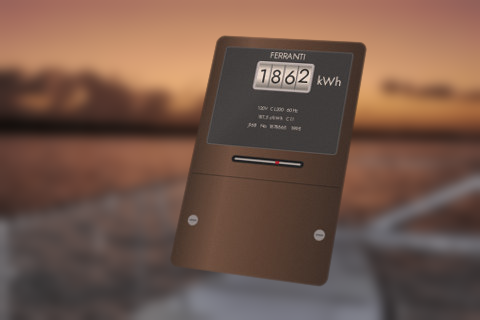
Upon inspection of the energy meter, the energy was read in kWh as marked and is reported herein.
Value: 1862 kWh
